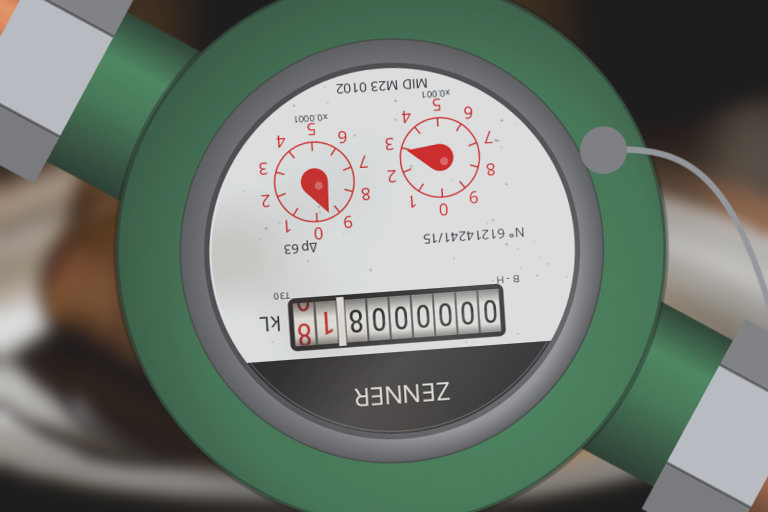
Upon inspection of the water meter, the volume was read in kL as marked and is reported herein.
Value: 8.1829 kL
